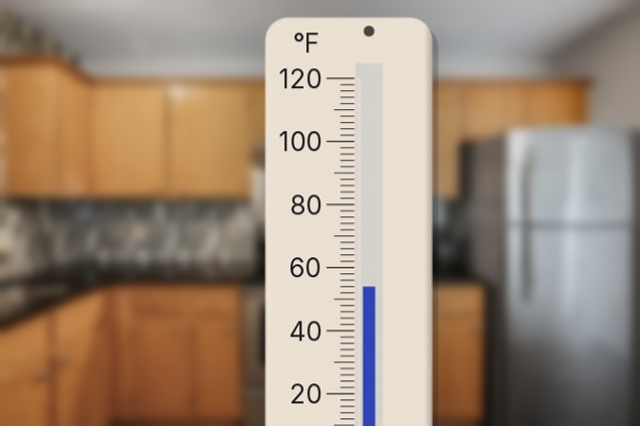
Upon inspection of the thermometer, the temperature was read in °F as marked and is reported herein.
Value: 54 °F
